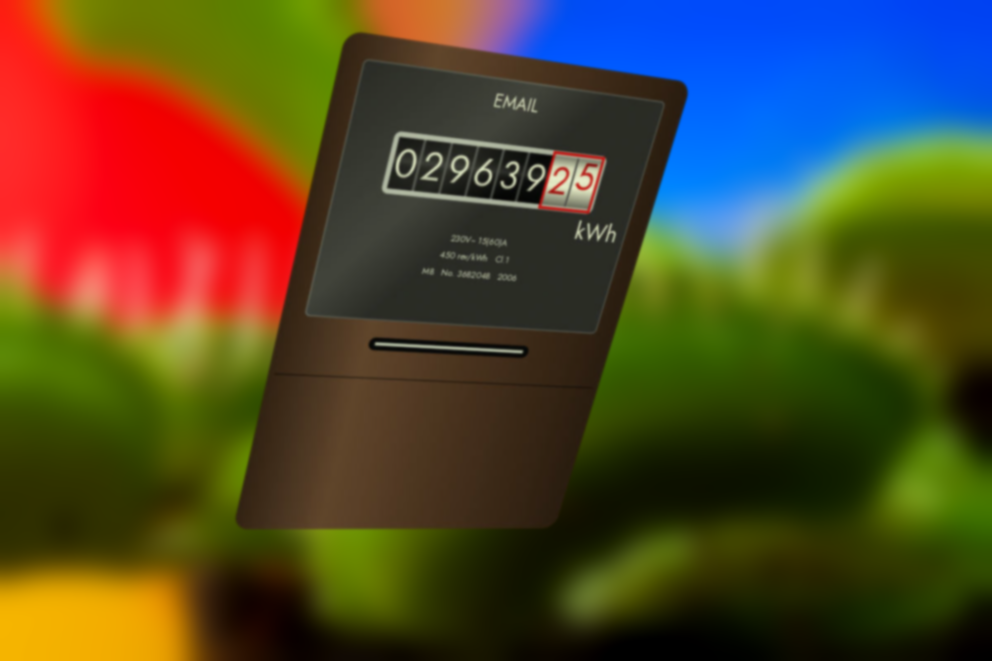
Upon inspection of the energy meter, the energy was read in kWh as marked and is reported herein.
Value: 29639.25 kWh
